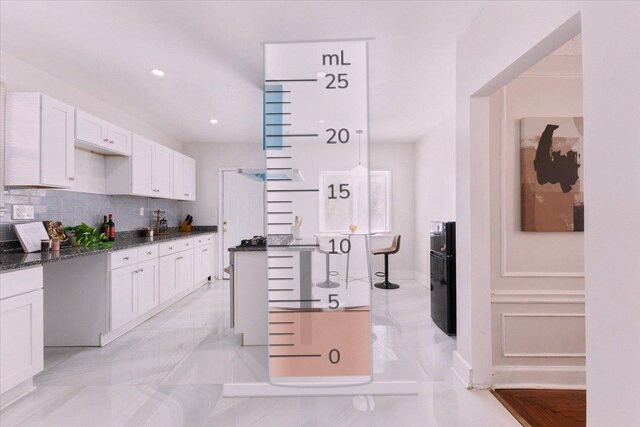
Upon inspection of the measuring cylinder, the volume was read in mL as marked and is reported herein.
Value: 4 mL
